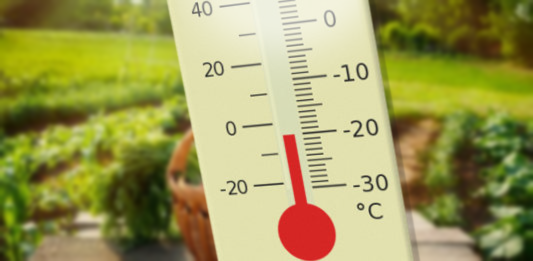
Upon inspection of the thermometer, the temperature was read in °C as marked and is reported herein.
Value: -20 °C
